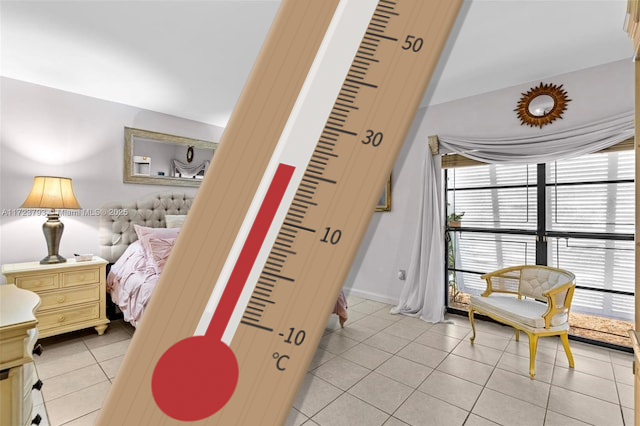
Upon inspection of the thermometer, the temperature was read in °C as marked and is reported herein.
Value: 21 °C
